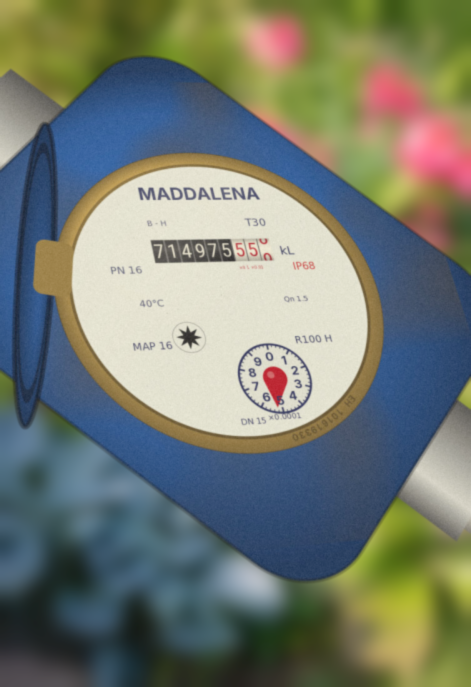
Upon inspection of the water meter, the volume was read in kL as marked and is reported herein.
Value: 714975.5585 kL
